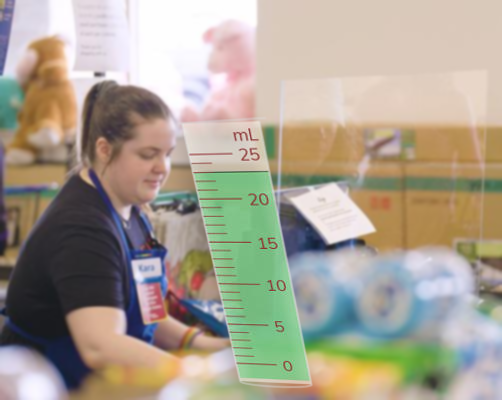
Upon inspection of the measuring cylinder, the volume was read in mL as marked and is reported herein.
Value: 23 mL
